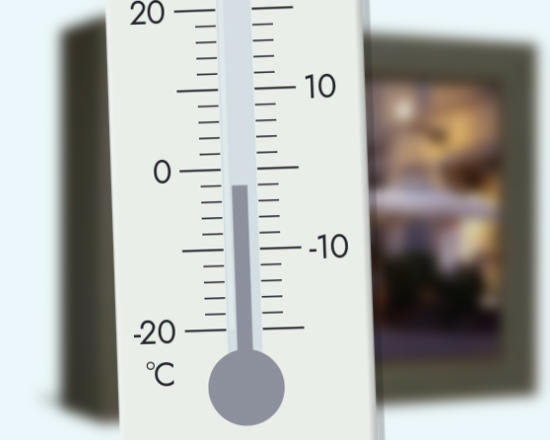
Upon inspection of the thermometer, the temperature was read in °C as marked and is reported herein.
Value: -2 °C
